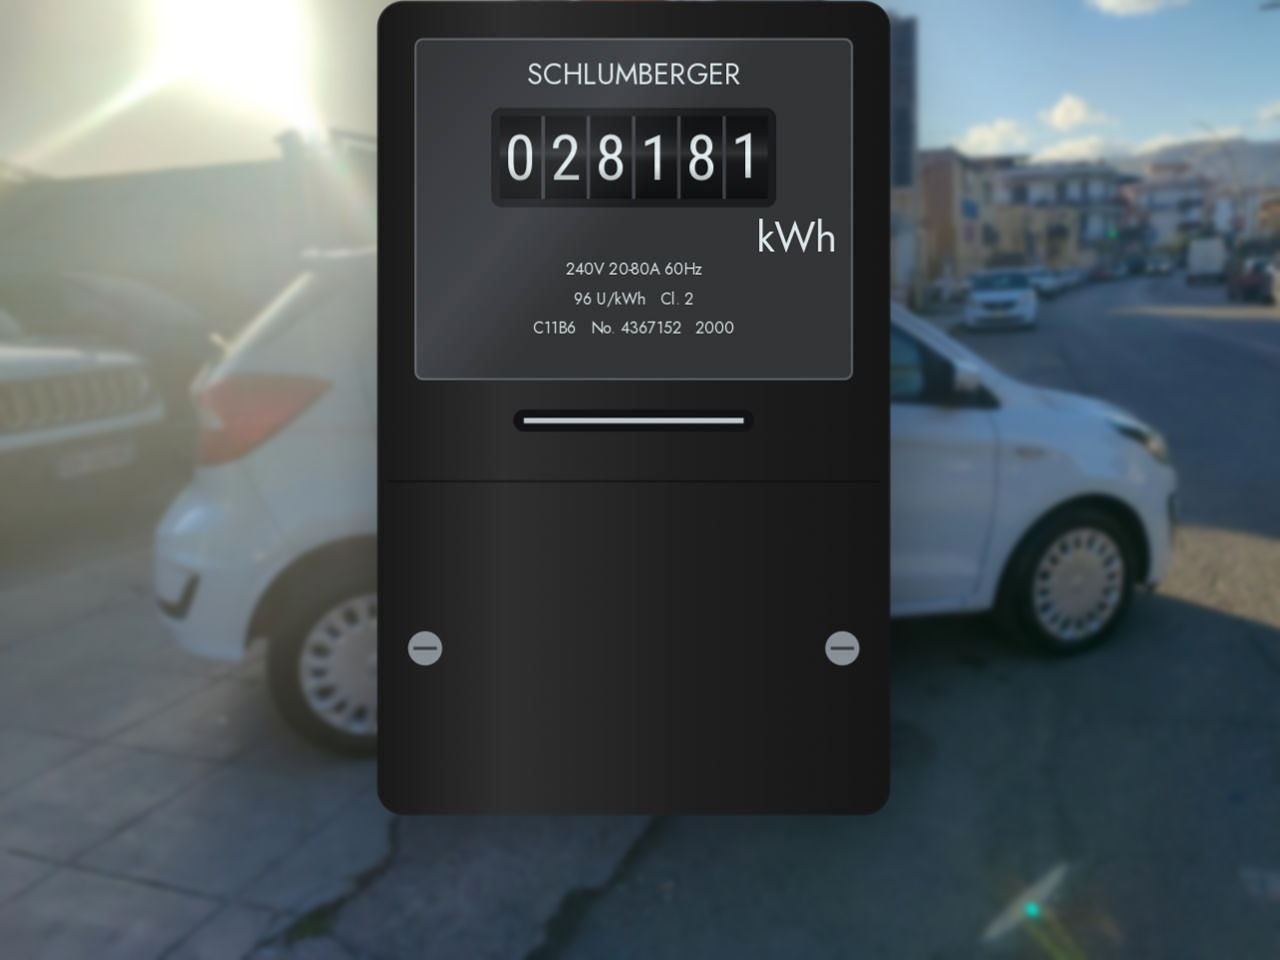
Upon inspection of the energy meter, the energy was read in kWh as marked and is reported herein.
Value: 28181 kWh
